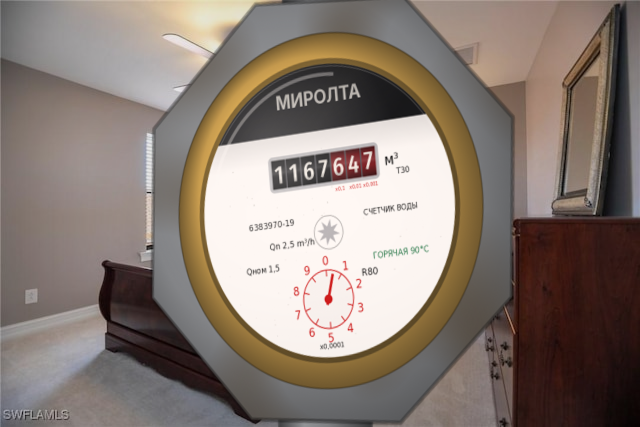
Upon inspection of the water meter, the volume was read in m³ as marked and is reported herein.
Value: 1167.6470 m³
